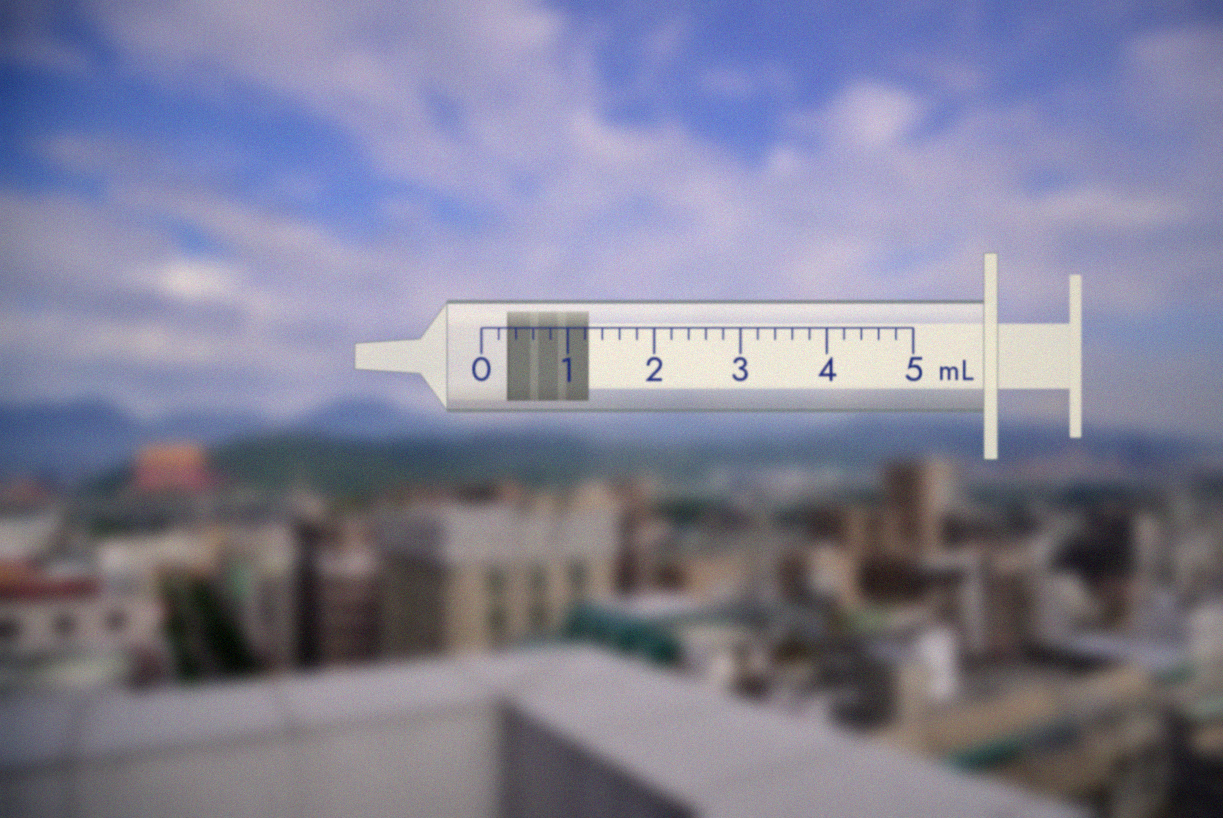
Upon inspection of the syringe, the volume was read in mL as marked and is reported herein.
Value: 0.3 mL
